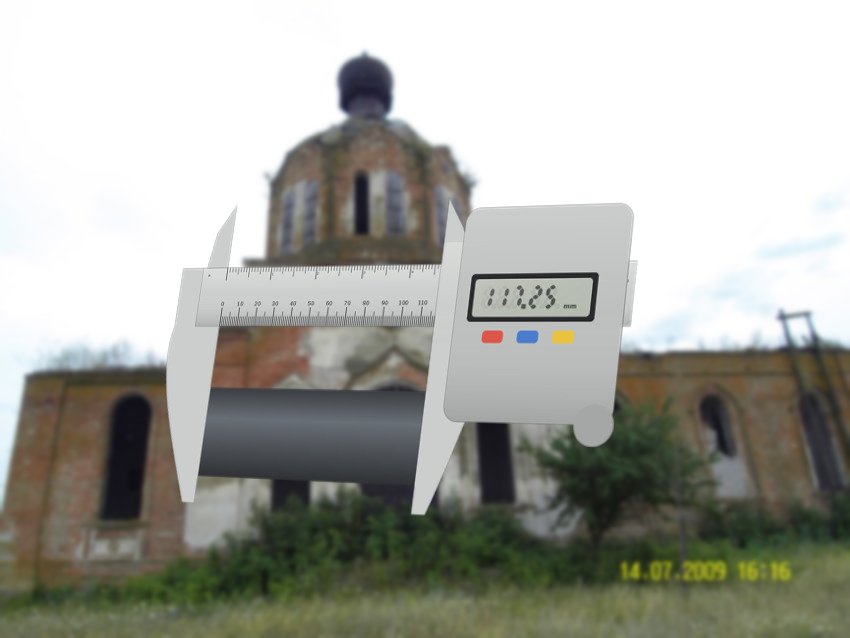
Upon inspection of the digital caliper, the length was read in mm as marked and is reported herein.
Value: 117.25 mm
